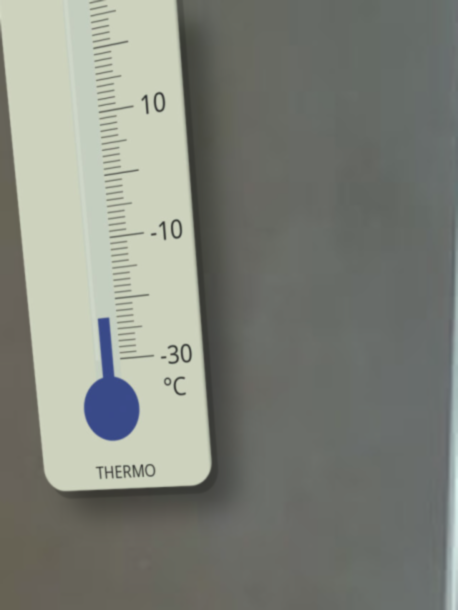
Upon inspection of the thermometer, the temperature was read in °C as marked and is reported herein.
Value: -23 °C
